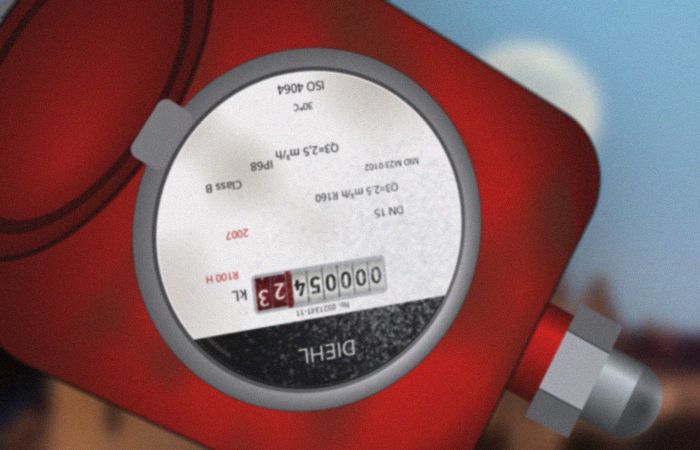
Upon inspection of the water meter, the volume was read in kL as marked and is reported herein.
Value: 54.23 kL
